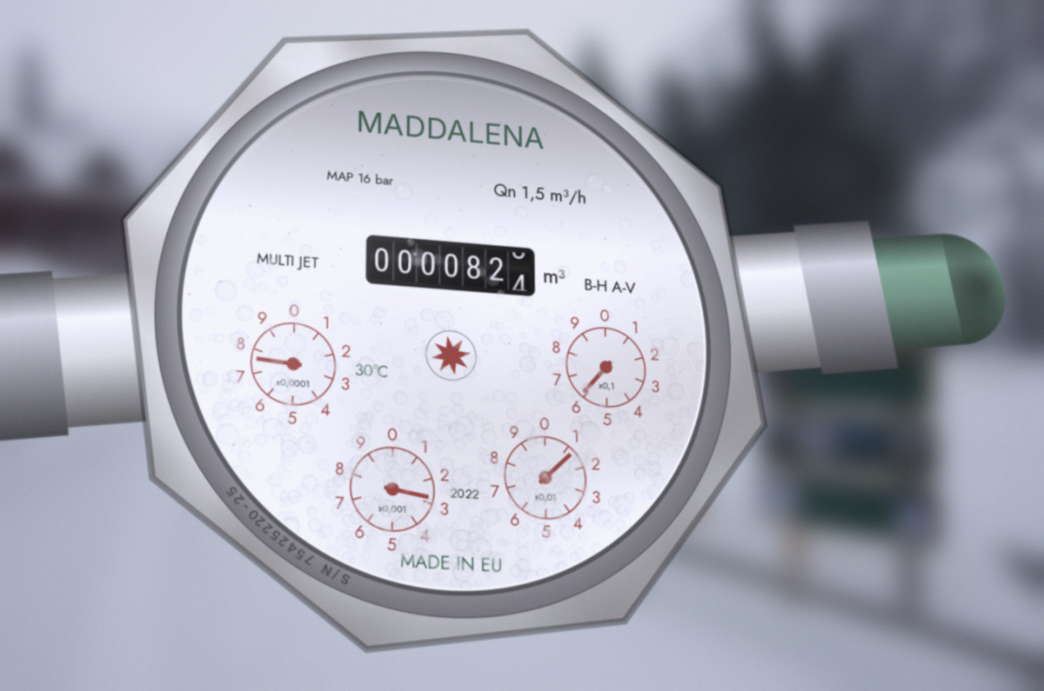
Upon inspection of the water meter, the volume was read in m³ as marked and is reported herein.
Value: 823.6127 m³
